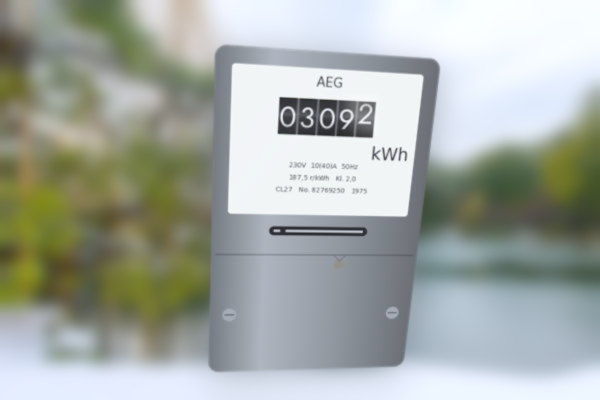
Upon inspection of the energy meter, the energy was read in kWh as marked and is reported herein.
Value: 3092 kWh
